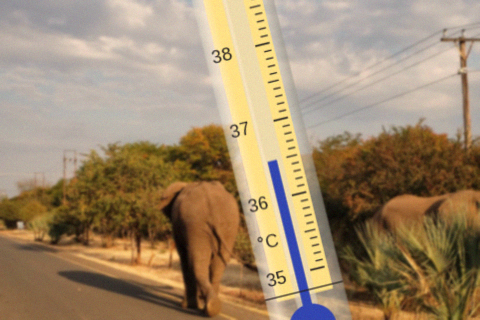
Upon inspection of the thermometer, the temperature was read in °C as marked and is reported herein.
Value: 36.5 °C
